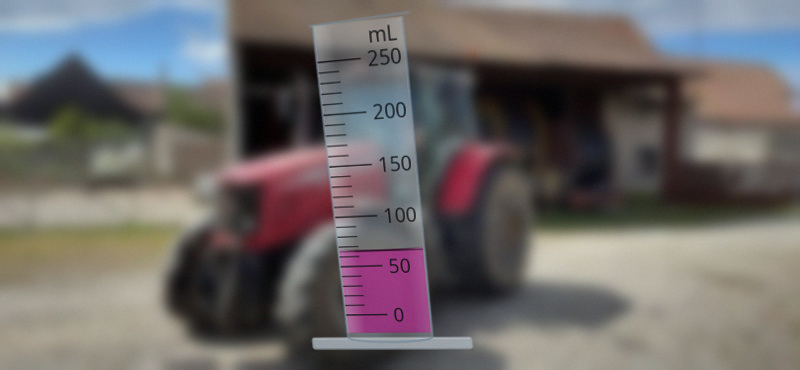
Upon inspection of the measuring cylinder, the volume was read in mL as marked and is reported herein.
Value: 65 mL
